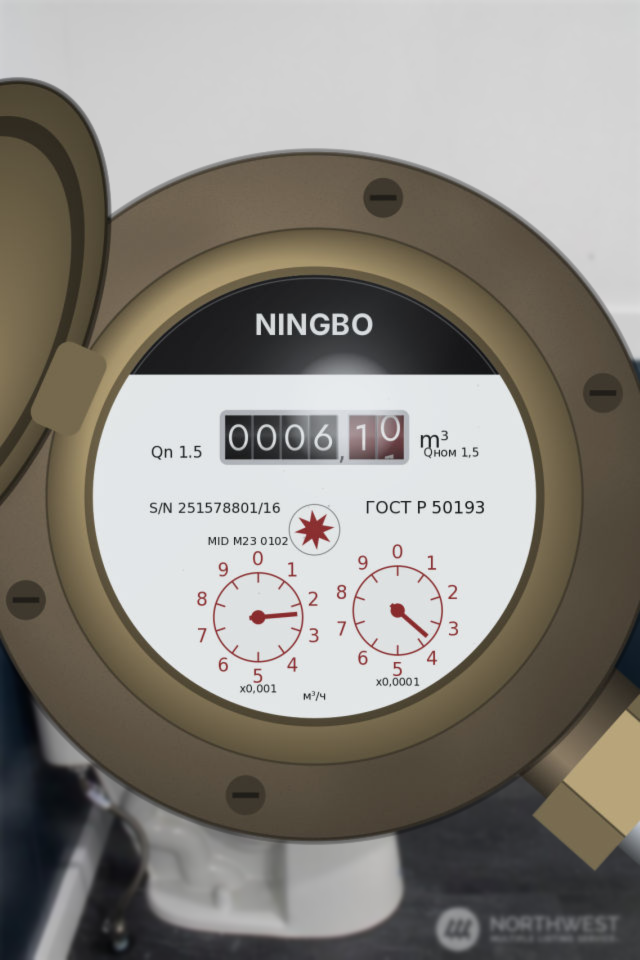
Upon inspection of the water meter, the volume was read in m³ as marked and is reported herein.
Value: 6.1023 m³
